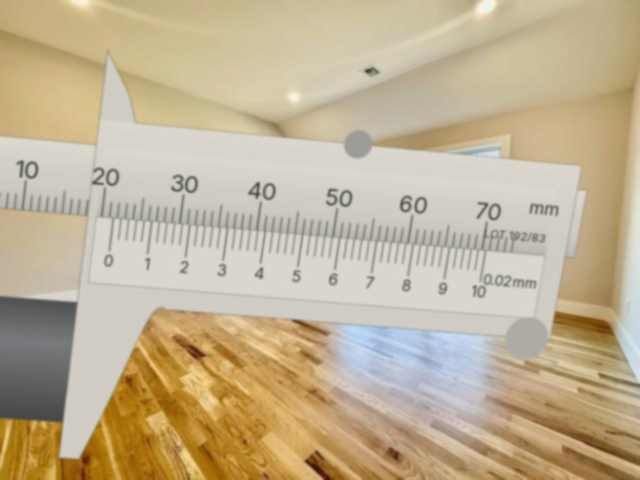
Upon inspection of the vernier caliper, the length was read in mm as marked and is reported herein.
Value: 21.5 mm
